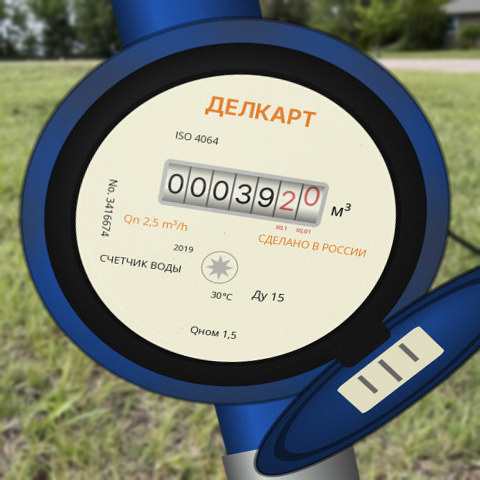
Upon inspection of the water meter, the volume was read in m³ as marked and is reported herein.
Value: 39.20 m³
